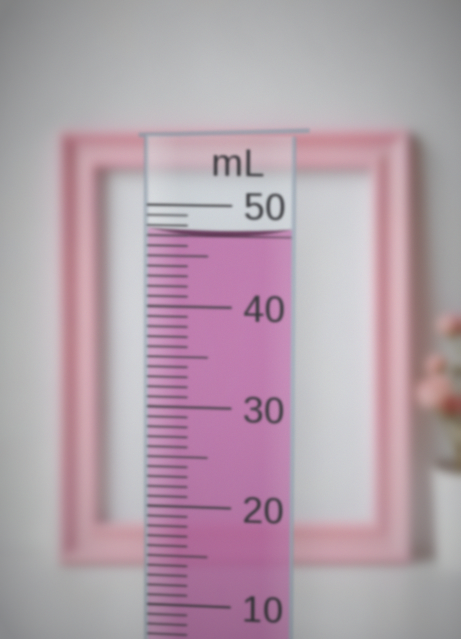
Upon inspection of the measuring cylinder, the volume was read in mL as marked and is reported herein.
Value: 47 mL
